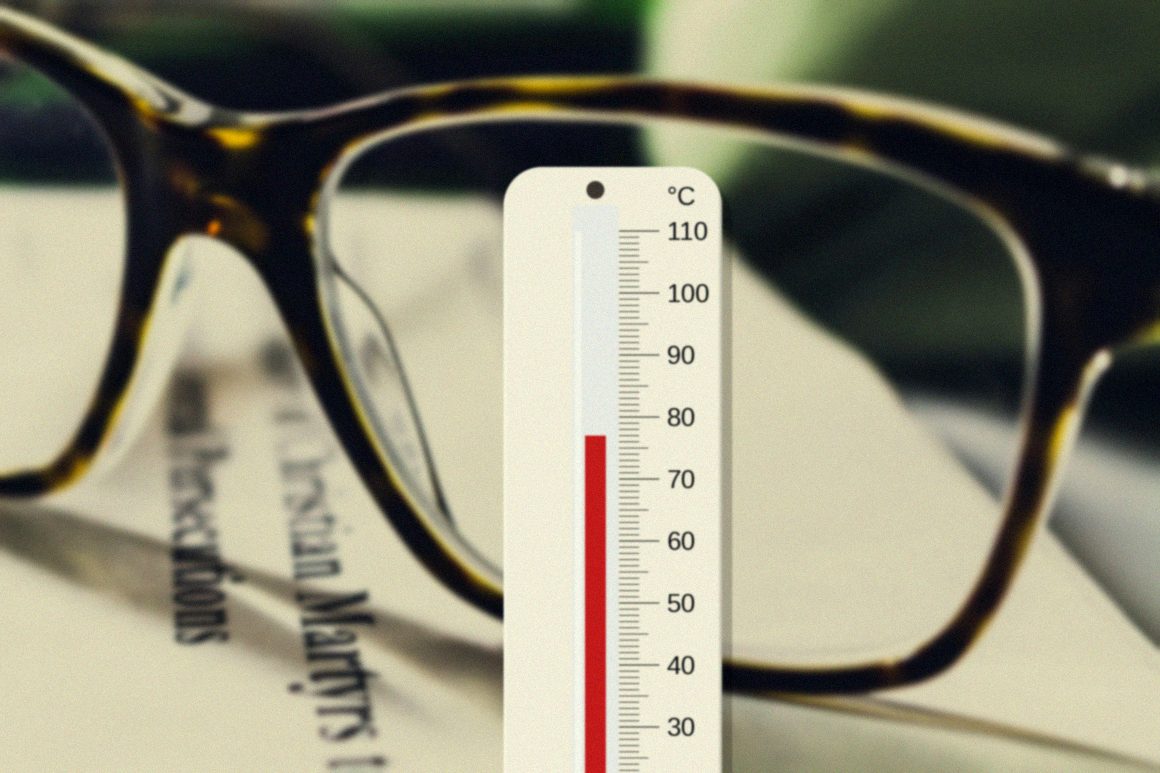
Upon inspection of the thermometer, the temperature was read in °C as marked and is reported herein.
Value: 77 °C
